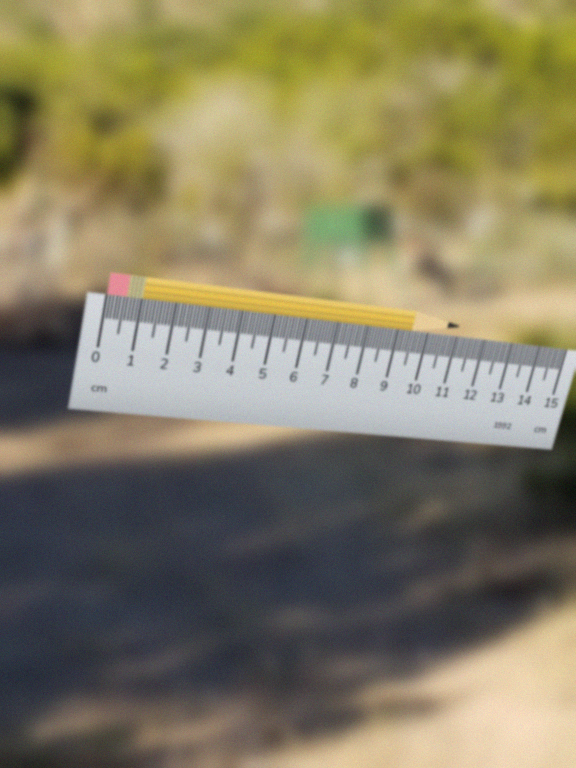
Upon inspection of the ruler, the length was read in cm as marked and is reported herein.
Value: 11 cm
